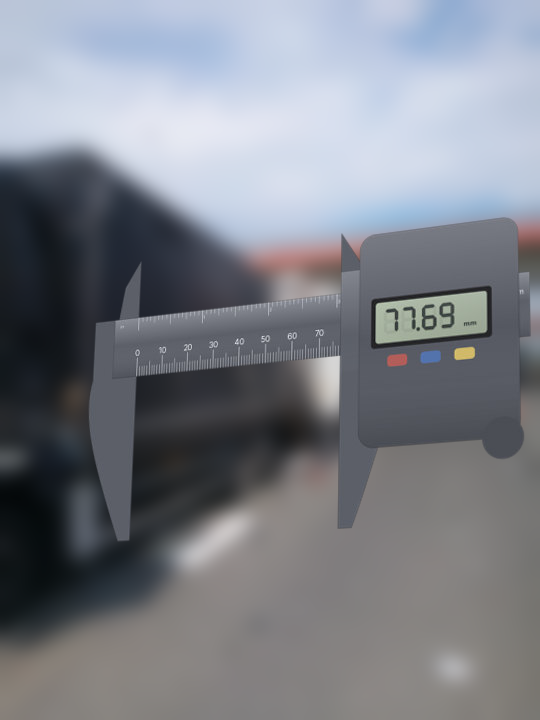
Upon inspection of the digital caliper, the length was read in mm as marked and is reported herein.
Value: 77.69 mm
